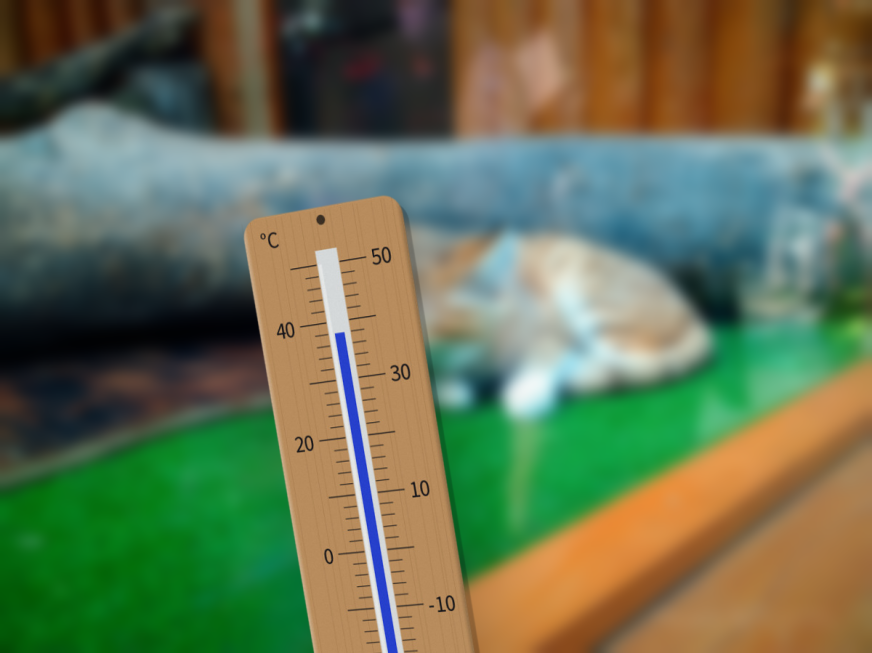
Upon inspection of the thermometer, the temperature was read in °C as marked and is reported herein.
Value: 38 °C
